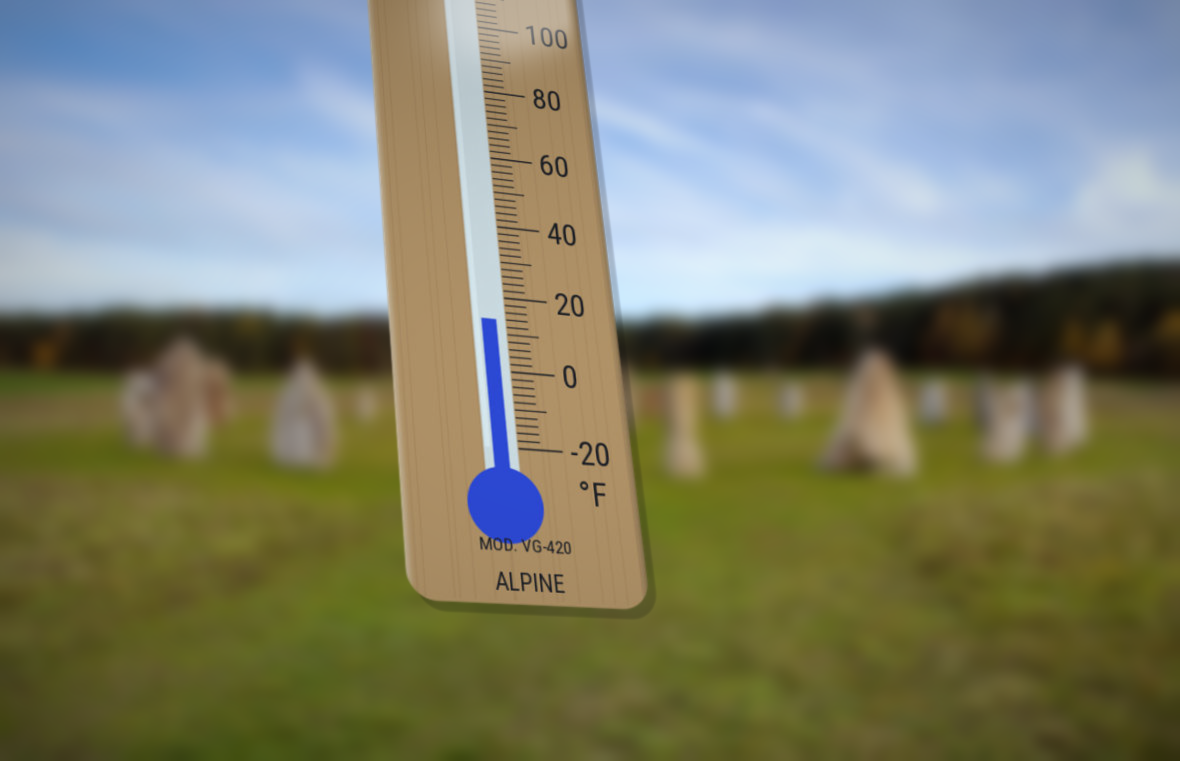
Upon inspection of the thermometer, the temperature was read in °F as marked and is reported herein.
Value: 14 °F
